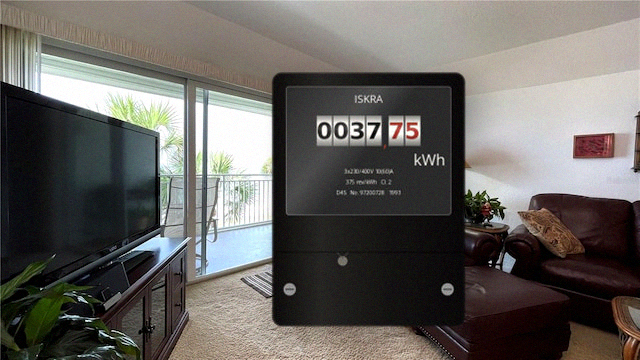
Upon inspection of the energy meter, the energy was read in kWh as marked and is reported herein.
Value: 37.75 kWh
